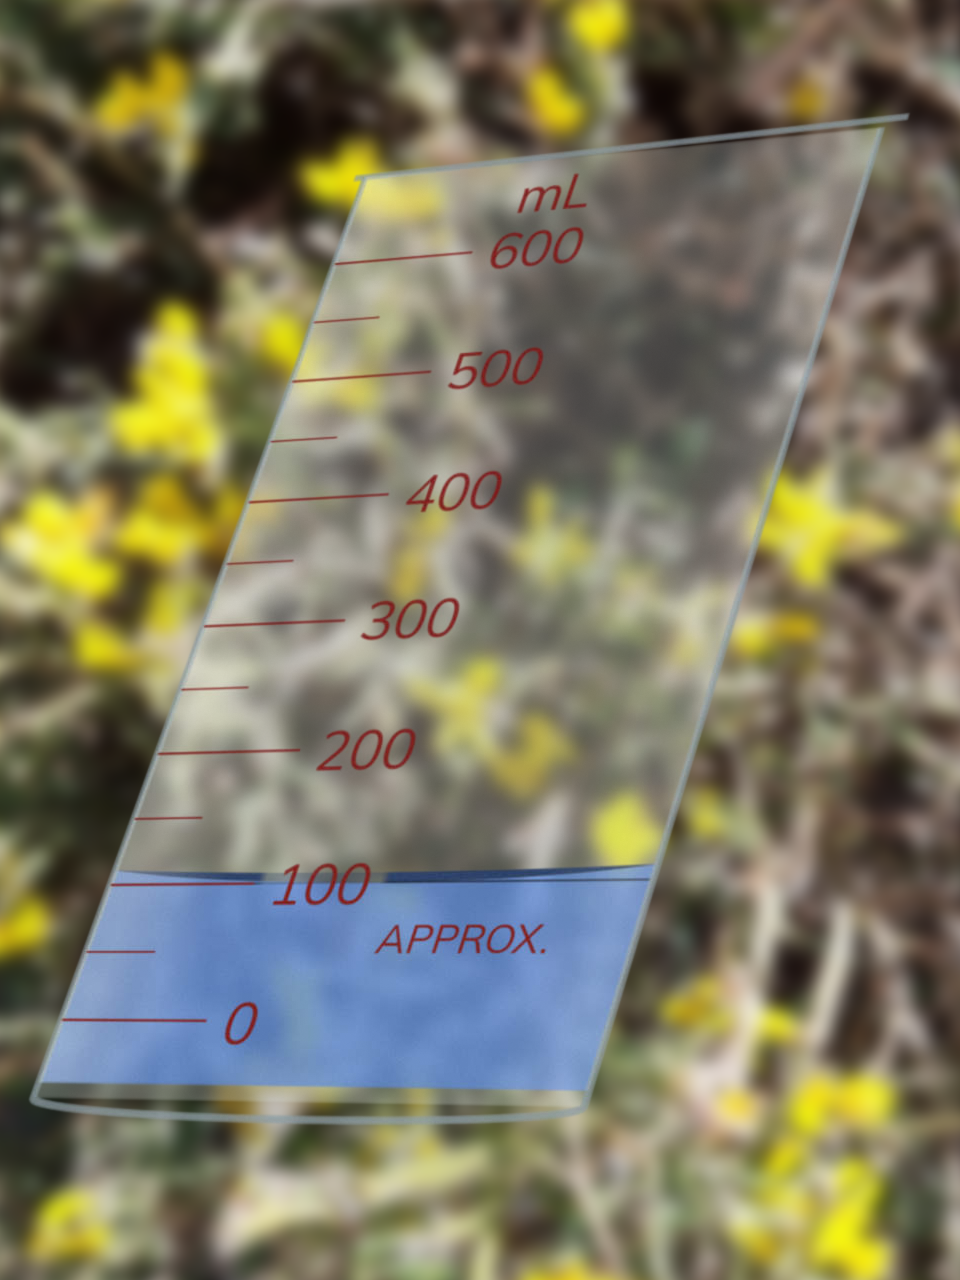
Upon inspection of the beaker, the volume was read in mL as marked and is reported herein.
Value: 100 mL
